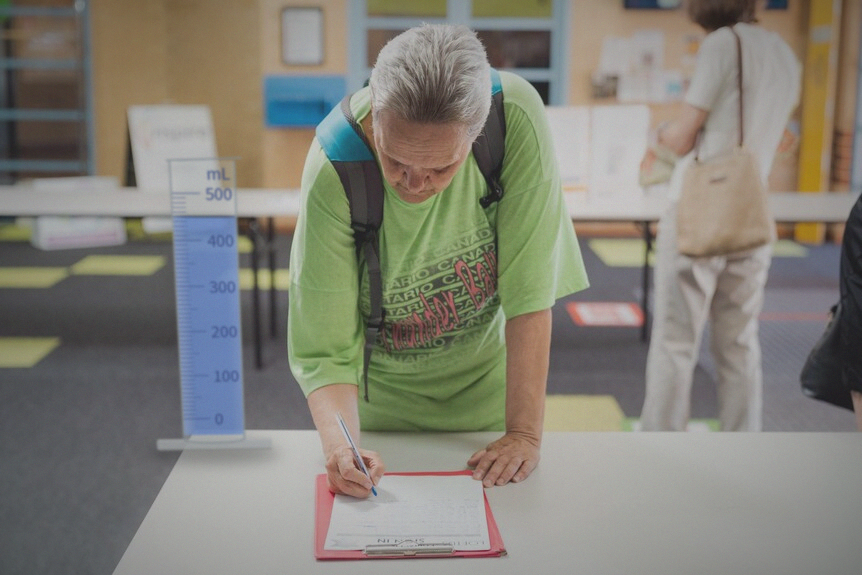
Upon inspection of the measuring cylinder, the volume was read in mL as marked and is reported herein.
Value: 450 mL
